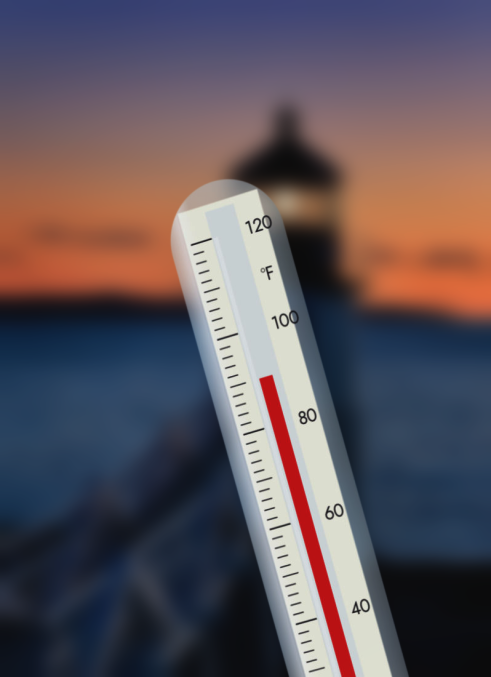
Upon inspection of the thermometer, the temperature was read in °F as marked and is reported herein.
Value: 90 °F
